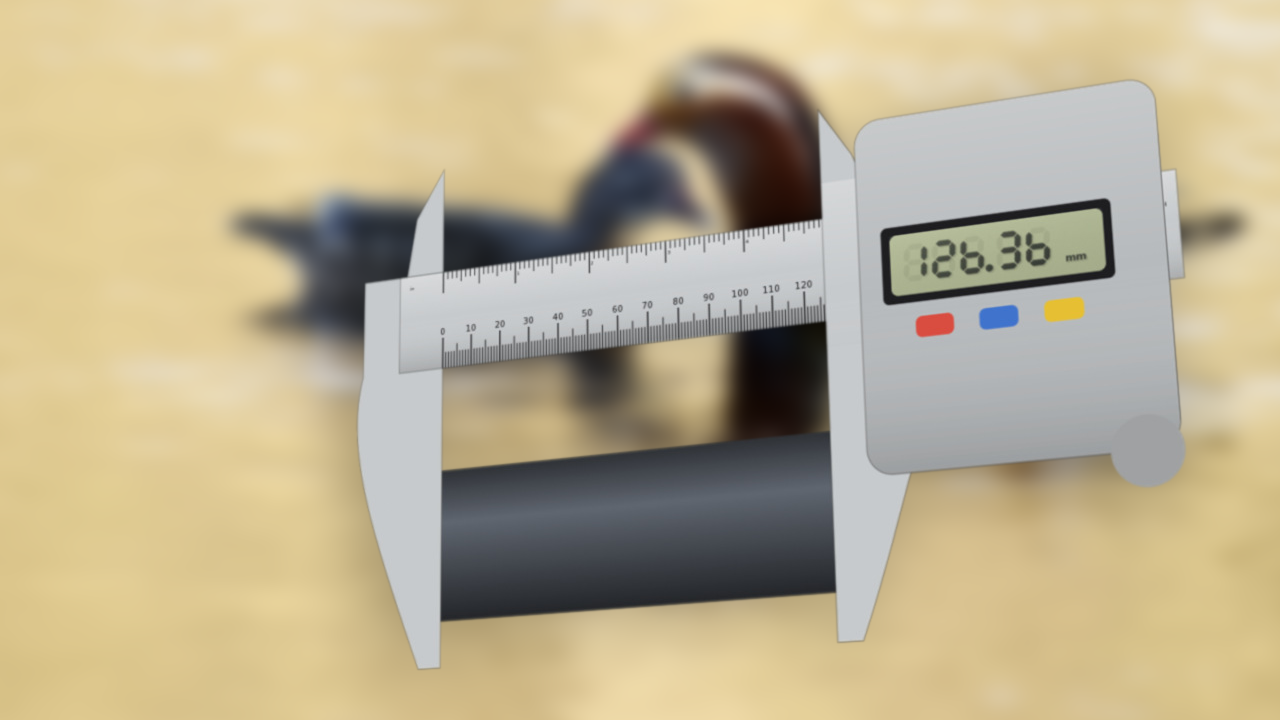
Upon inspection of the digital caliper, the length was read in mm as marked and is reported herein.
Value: 126.36 mm
